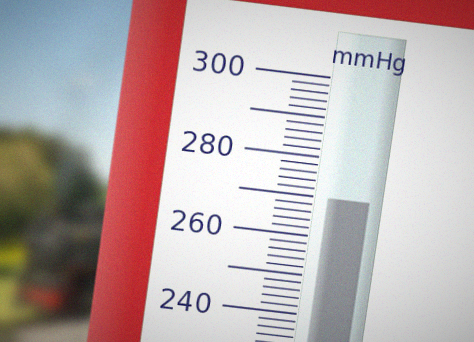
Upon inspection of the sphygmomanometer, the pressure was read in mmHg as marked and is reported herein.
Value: 270 mmHg
